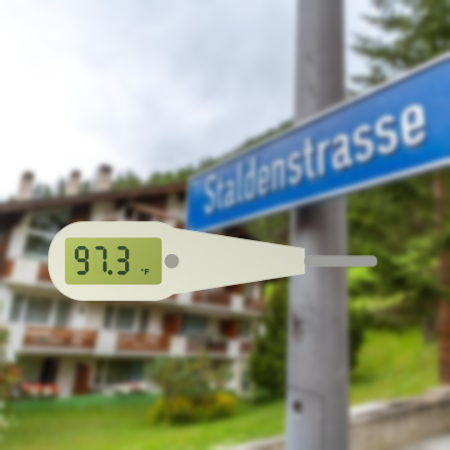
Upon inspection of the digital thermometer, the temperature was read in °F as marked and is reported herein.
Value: 97.3 °F
